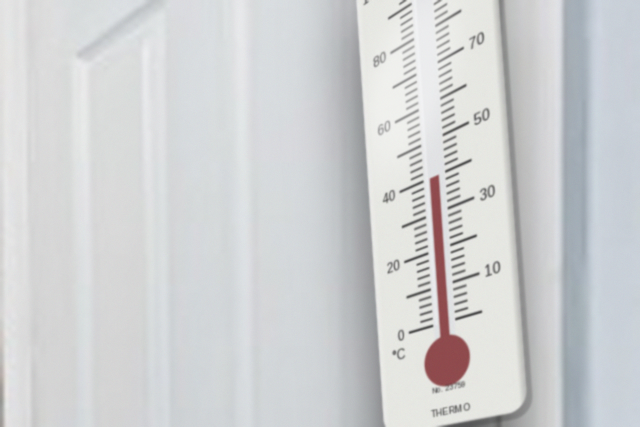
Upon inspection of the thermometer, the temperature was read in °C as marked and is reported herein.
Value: 40 °C
